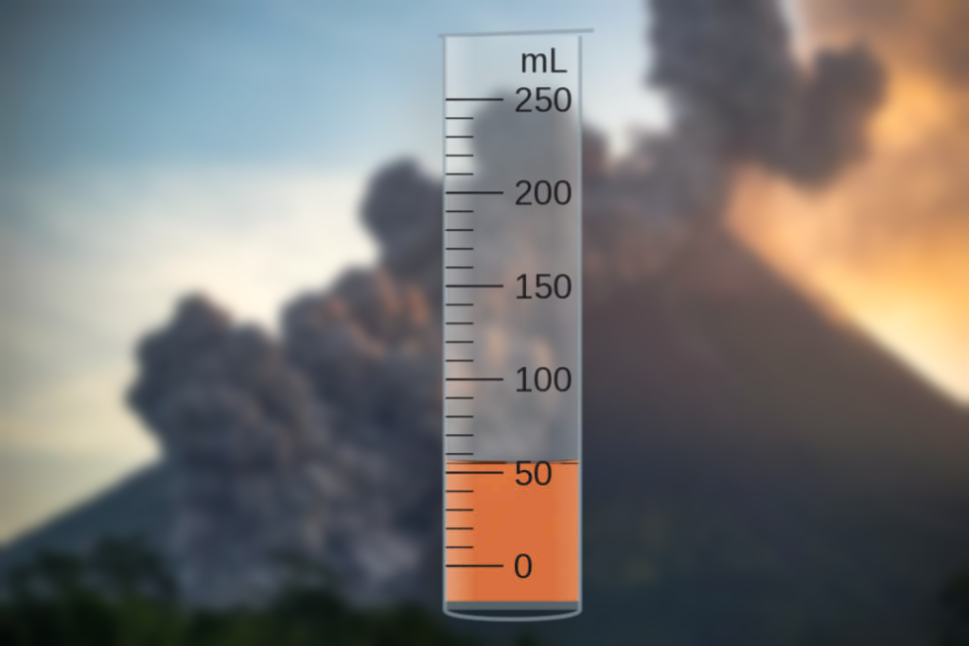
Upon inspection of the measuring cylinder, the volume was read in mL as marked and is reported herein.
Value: 55 mL
